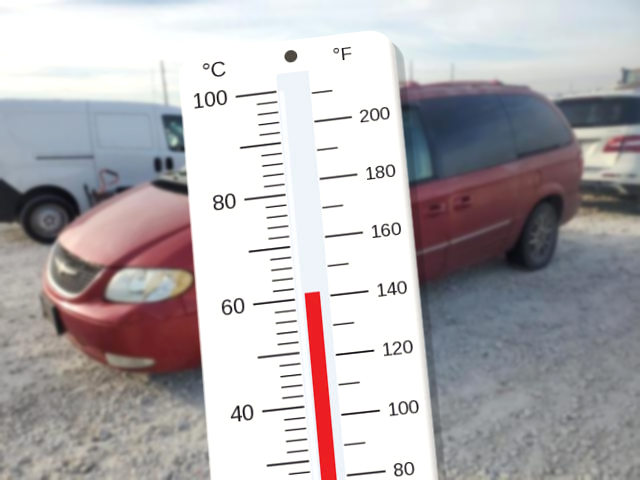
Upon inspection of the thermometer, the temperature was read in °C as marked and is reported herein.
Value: 61 °C
